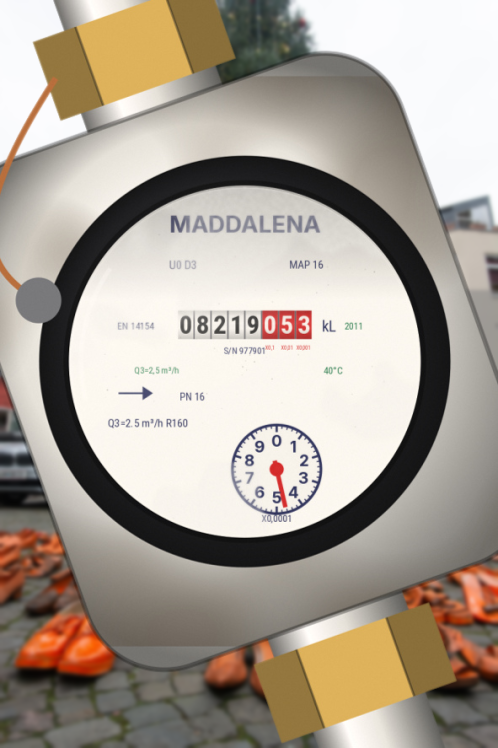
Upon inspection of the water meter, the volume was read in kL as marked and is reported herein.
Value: 8219.0534 kL
